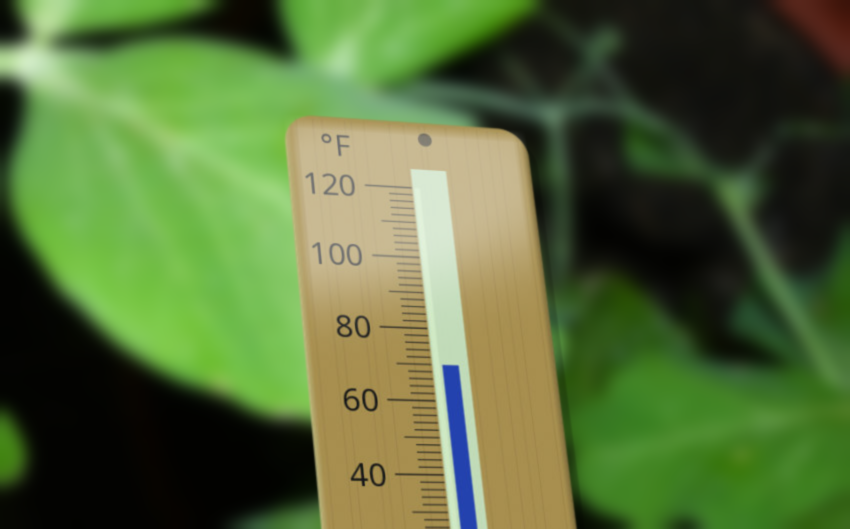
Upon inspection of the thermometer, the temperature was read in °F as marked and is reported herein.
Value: 70 °F
